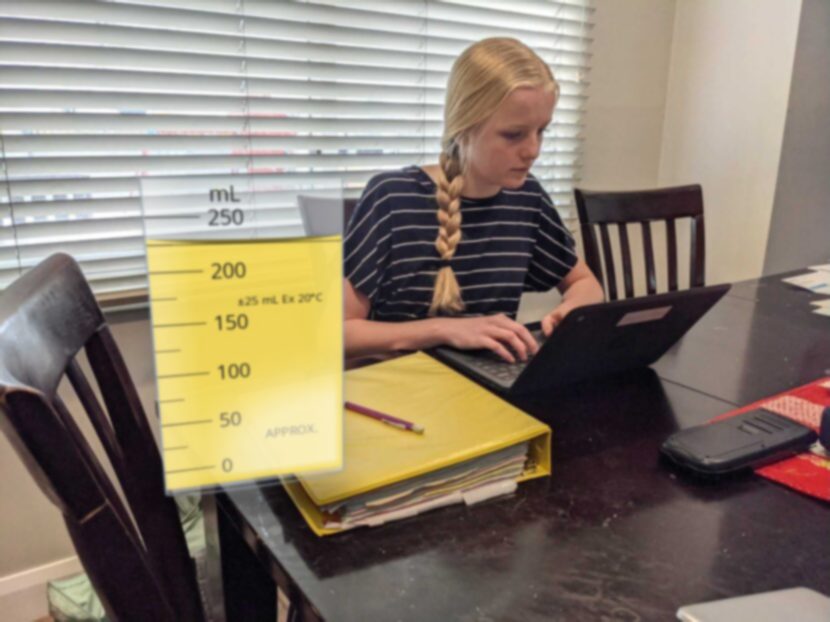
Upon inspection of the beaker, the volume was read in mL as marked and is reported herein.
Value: 225 mL
